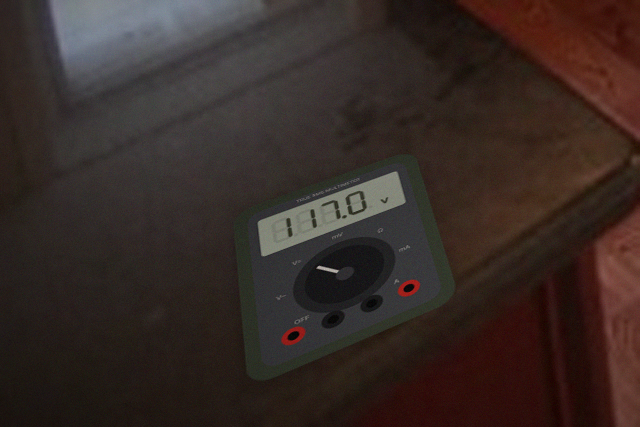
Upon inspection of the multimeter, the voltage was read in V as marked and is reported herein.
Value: 117.0 V
